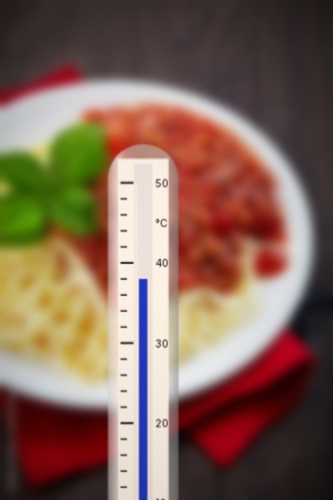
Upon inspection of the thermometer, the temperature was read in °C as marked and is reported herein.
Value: 38 °C
